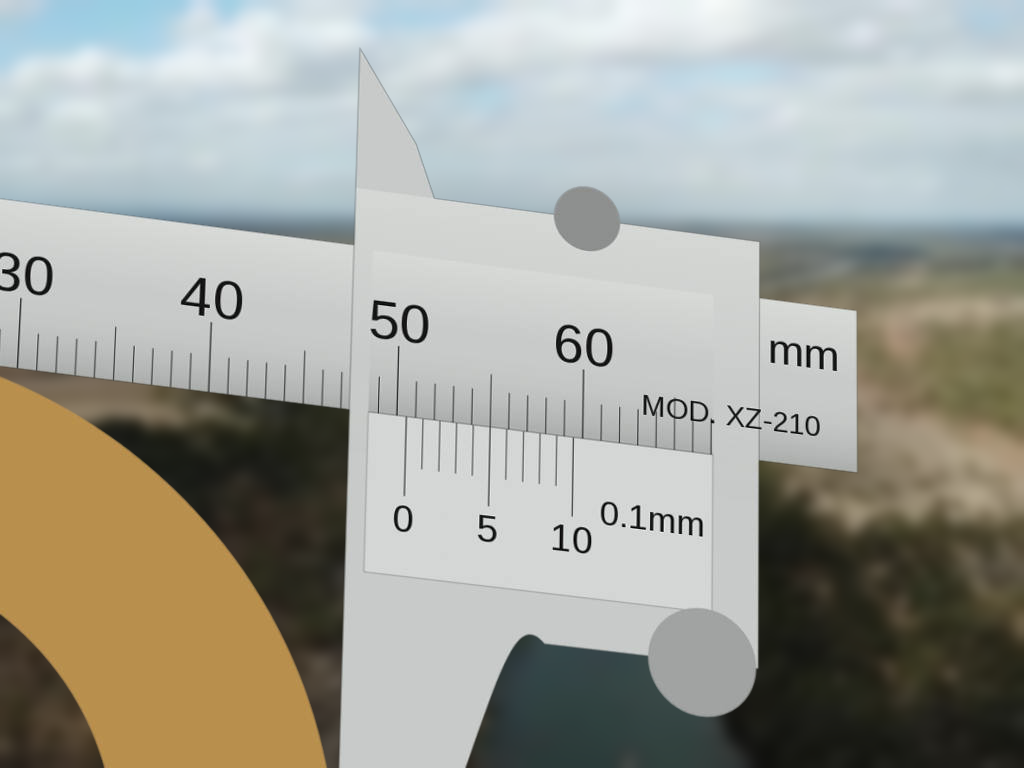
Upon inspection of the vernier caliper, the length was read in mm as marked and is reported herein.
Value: 50.5 mm
